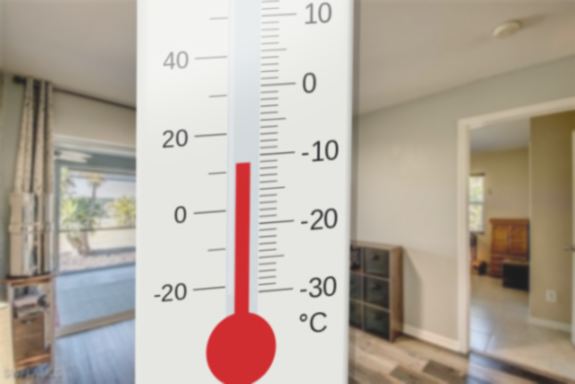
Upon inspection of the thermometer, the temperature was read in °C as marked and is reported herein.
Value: -11 °C
